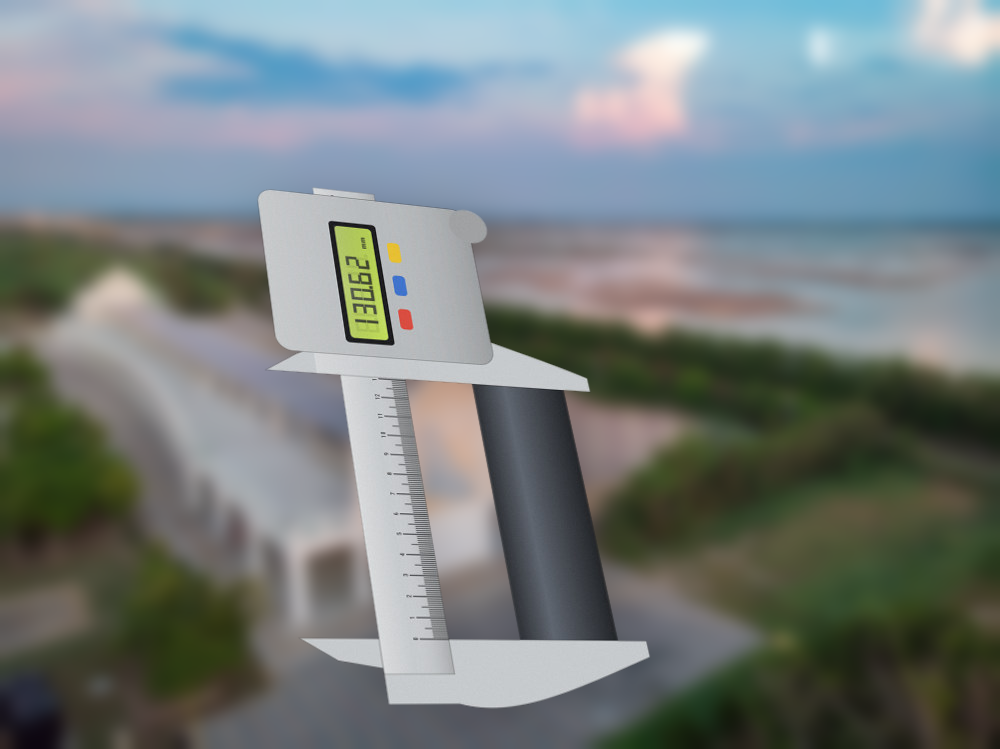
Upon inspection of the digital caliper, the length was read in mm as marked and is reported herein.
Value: 130.62 mm
